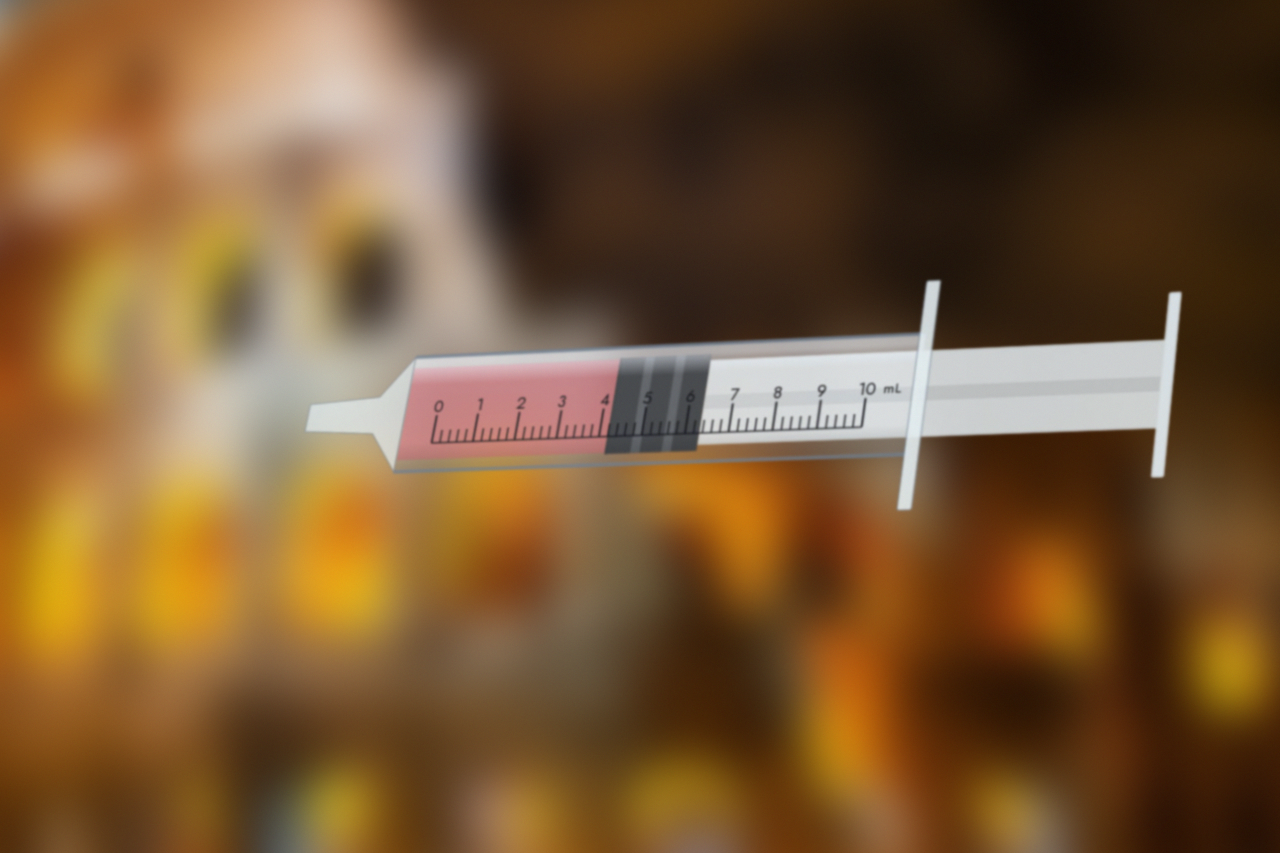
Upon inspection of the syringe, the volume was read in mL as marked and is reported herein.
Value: 4.2 mL
